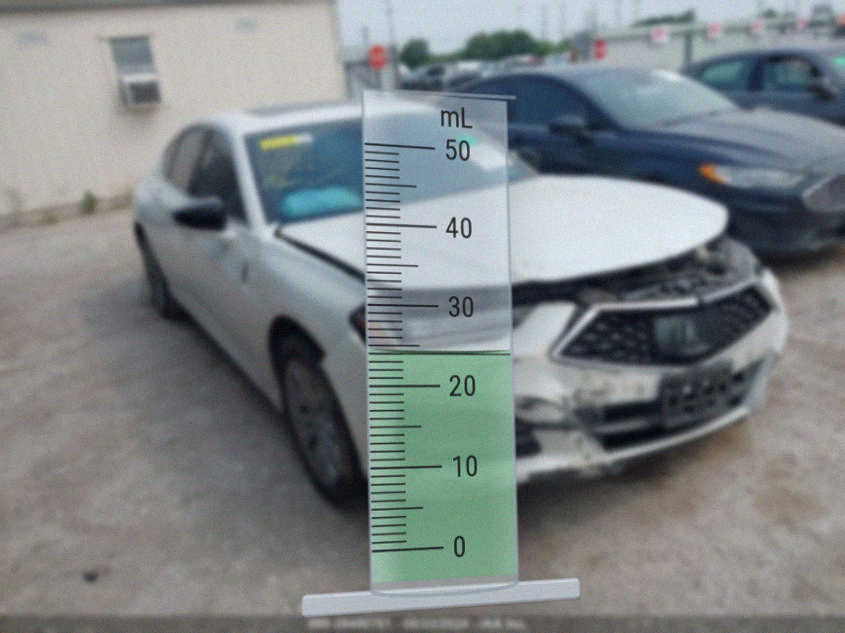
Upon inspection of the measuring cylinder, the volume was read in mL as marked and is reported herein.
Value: 24 mL
